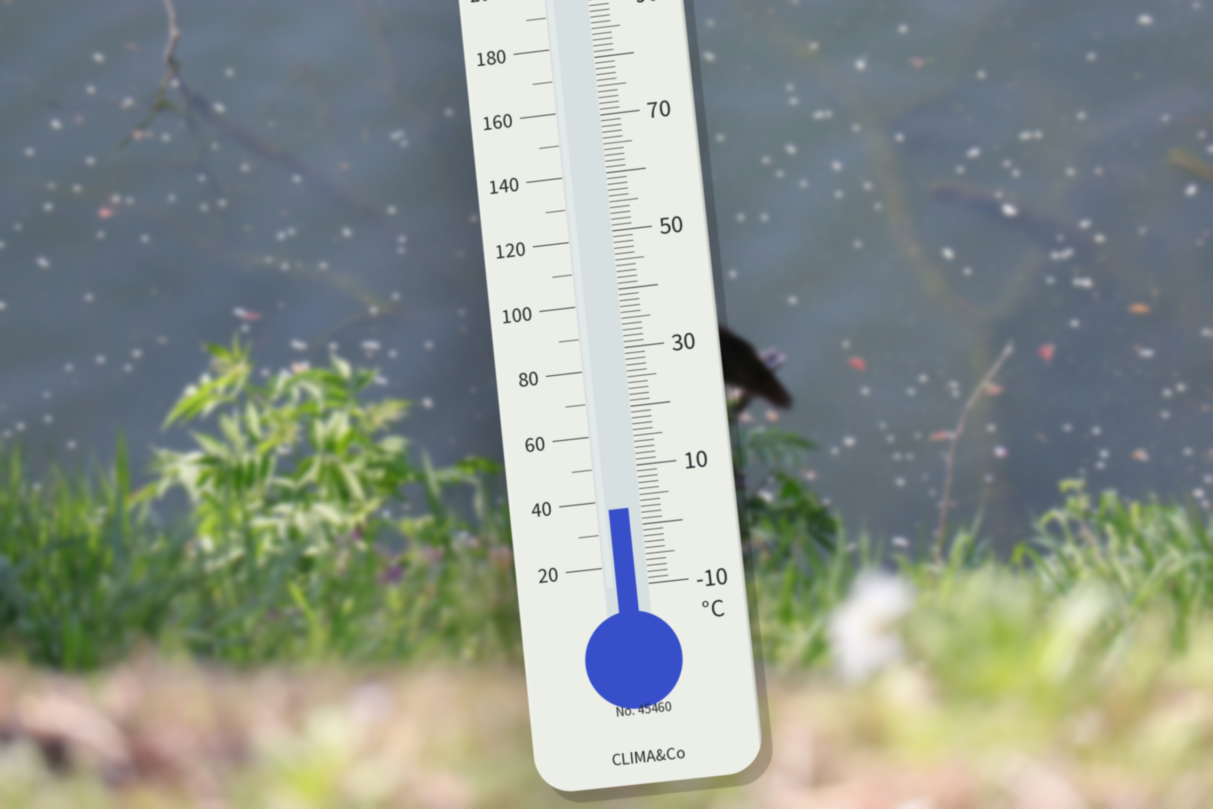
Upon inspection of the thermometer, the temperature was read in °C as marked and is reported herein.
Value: 3 °C
